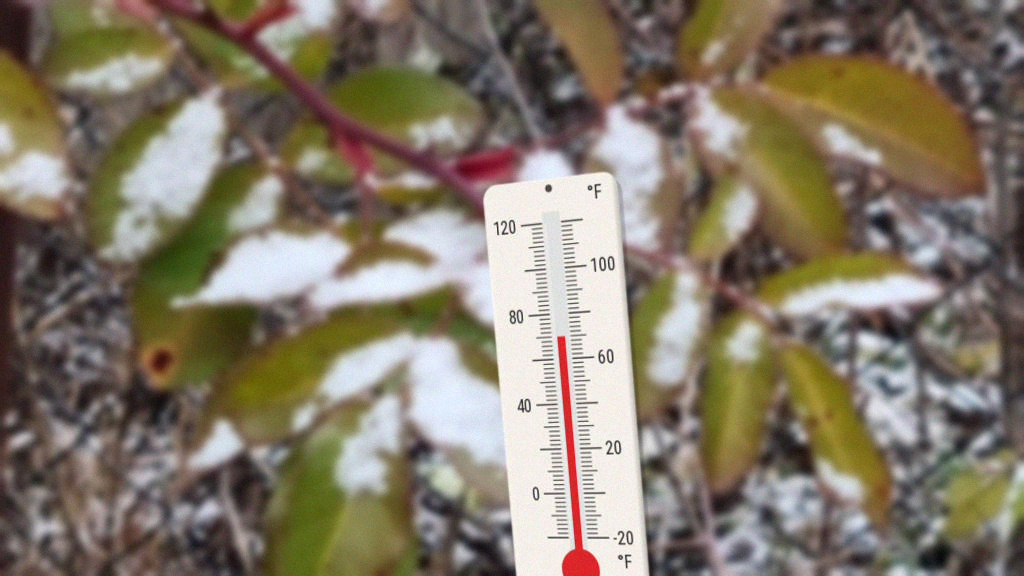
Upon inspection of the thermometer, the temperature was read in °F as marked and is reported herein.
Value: 70 °F
